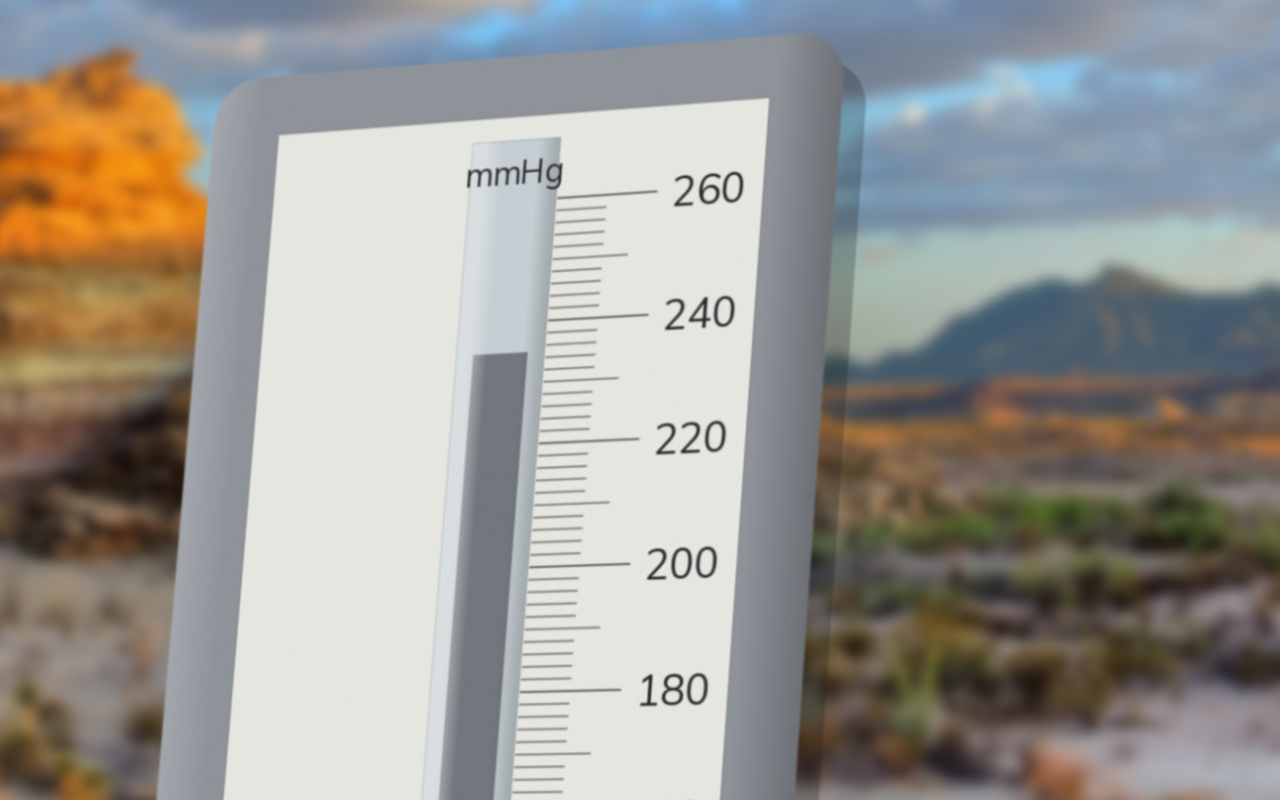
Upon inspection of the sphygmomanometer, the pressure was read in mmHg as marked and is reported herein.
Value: 235 mmHg
